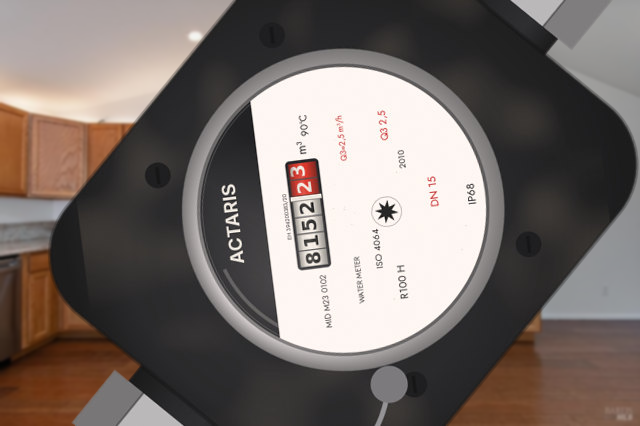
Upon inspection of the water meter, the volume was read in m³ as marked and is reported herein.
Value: 8152.23 m³
